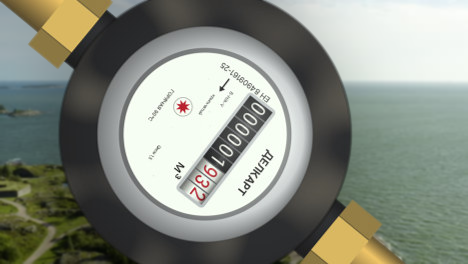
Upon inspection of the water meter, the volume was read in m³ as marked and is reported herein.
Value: 1.932 m³
